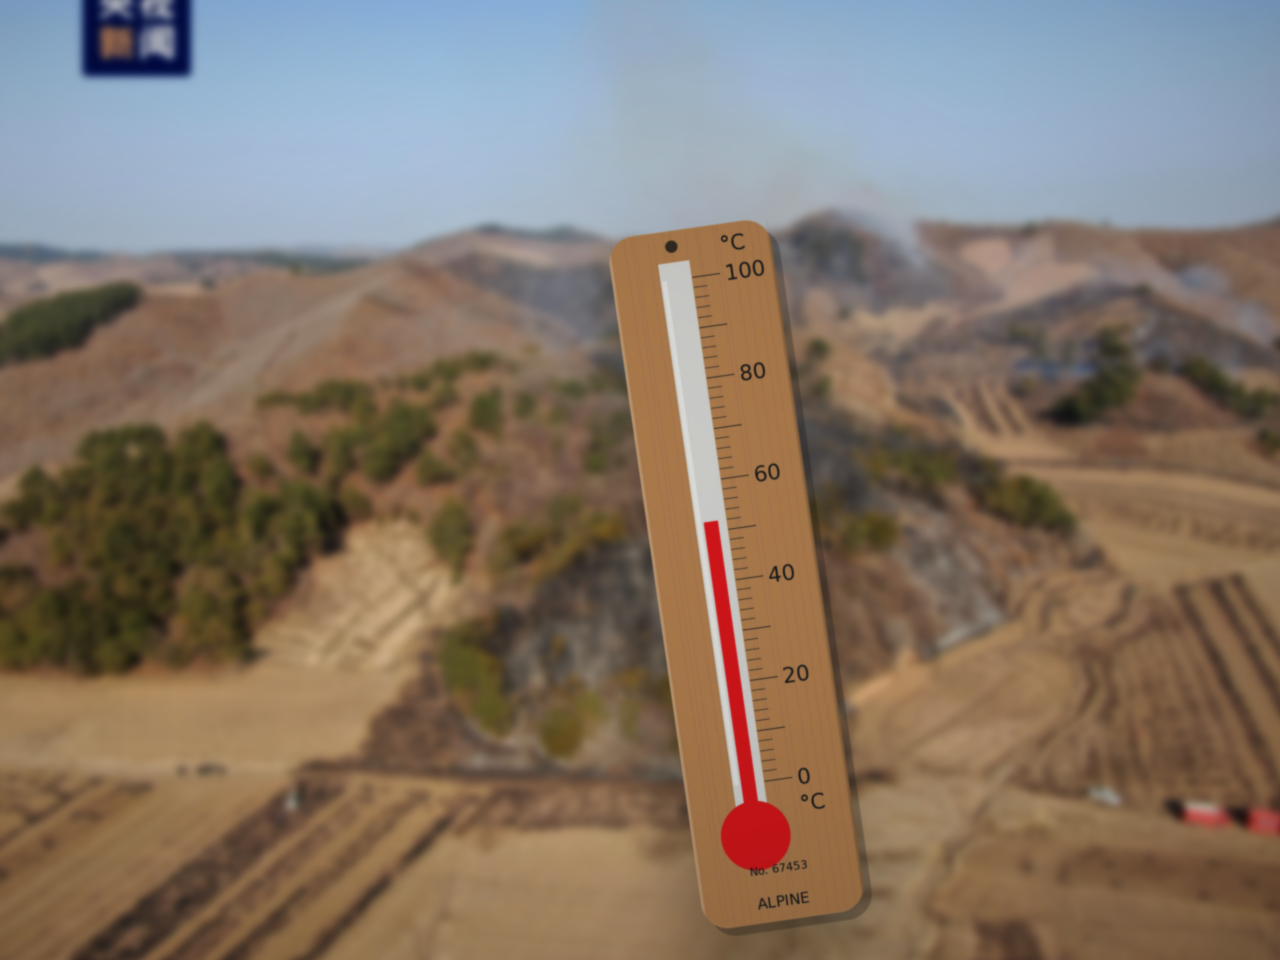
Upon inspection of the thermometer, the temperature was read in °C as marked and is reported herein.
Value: 52 °C
